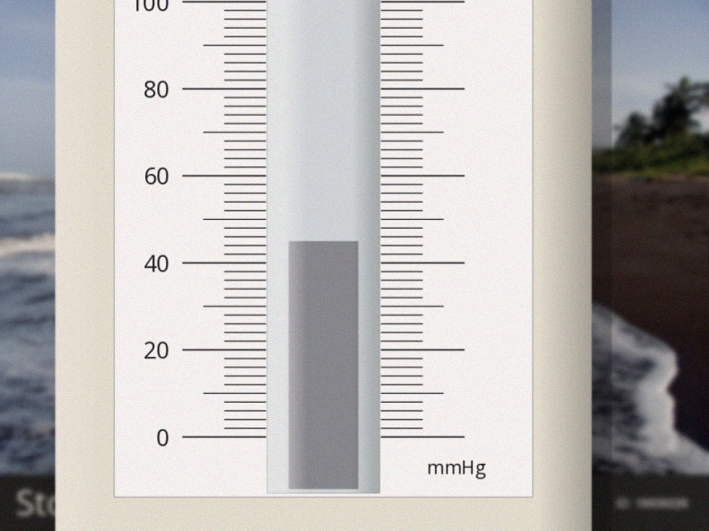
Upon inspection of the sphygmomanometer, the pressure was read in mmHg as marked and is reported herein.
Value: 45 mmHg
